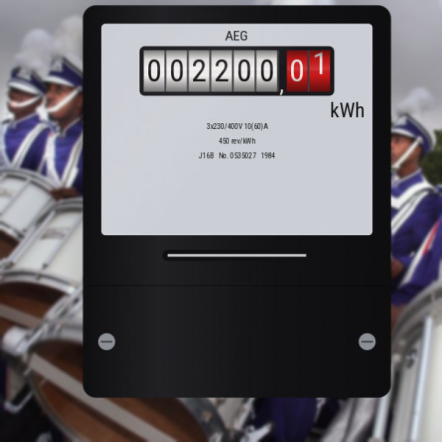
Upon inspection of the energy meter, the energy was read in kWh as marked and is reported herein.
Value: 2200.01 kWh
